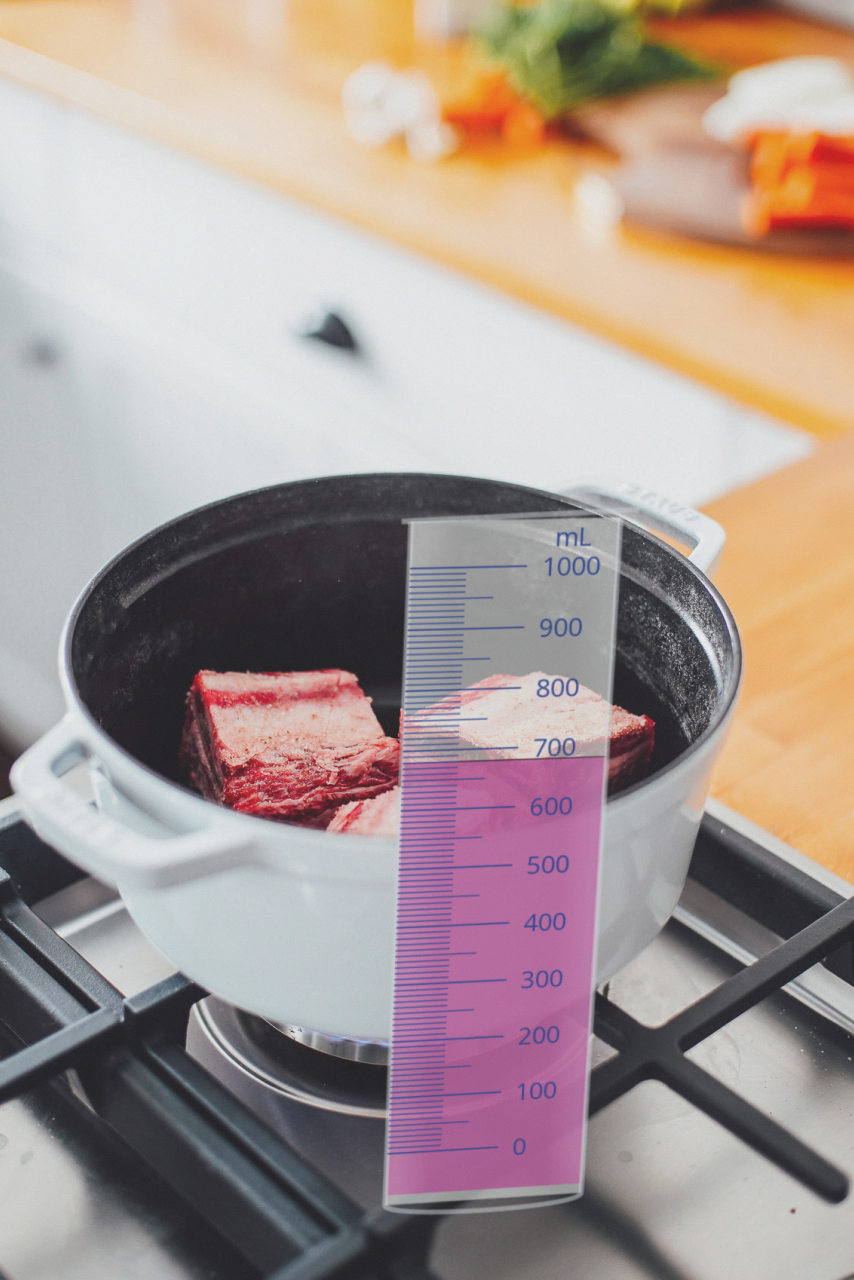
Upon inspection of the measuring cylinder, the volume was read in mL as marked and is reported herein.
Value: 680 mL
